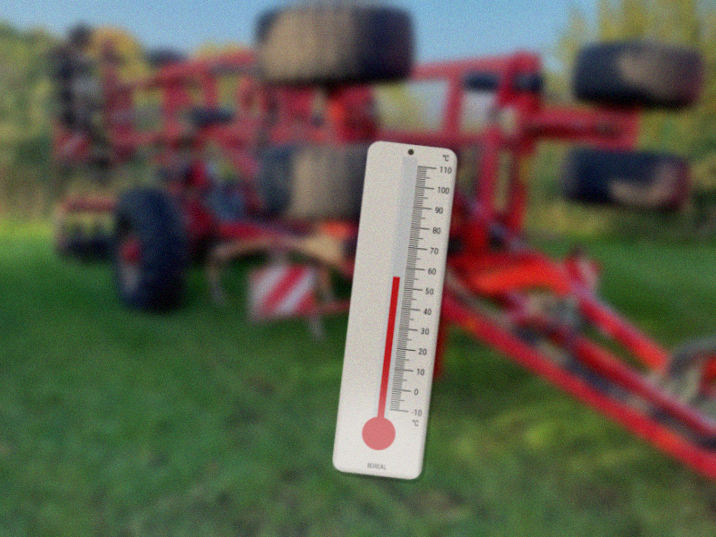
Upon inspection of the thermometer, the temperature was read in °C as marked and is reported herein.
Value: 55 °C
